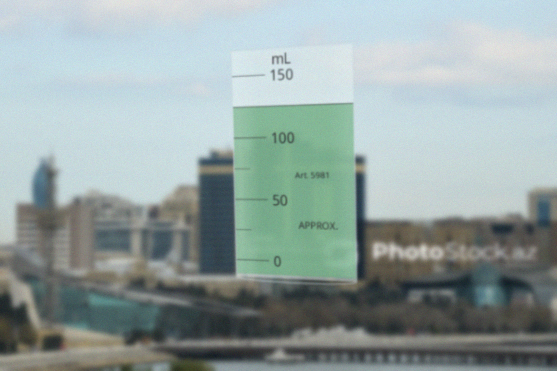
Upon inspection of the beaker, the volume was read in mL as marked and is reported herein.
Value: 125 mL
